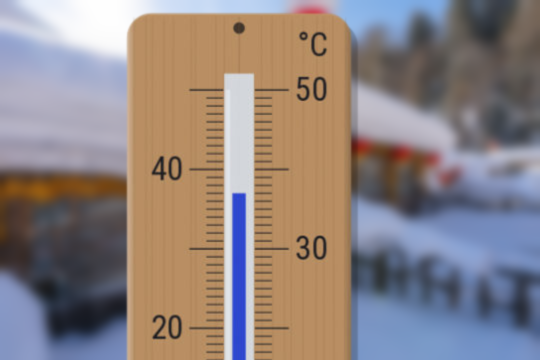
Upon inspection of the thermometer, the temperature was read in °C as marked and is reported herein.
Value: 37 °C
